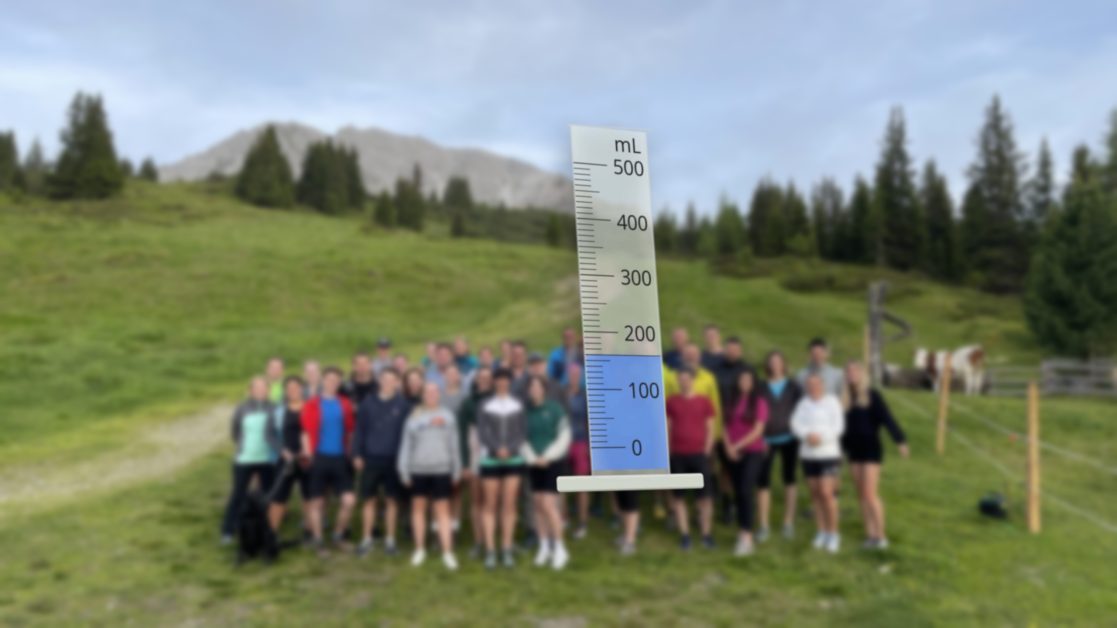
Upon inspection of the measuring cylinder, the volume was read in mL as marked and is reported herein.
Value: 160 mL
